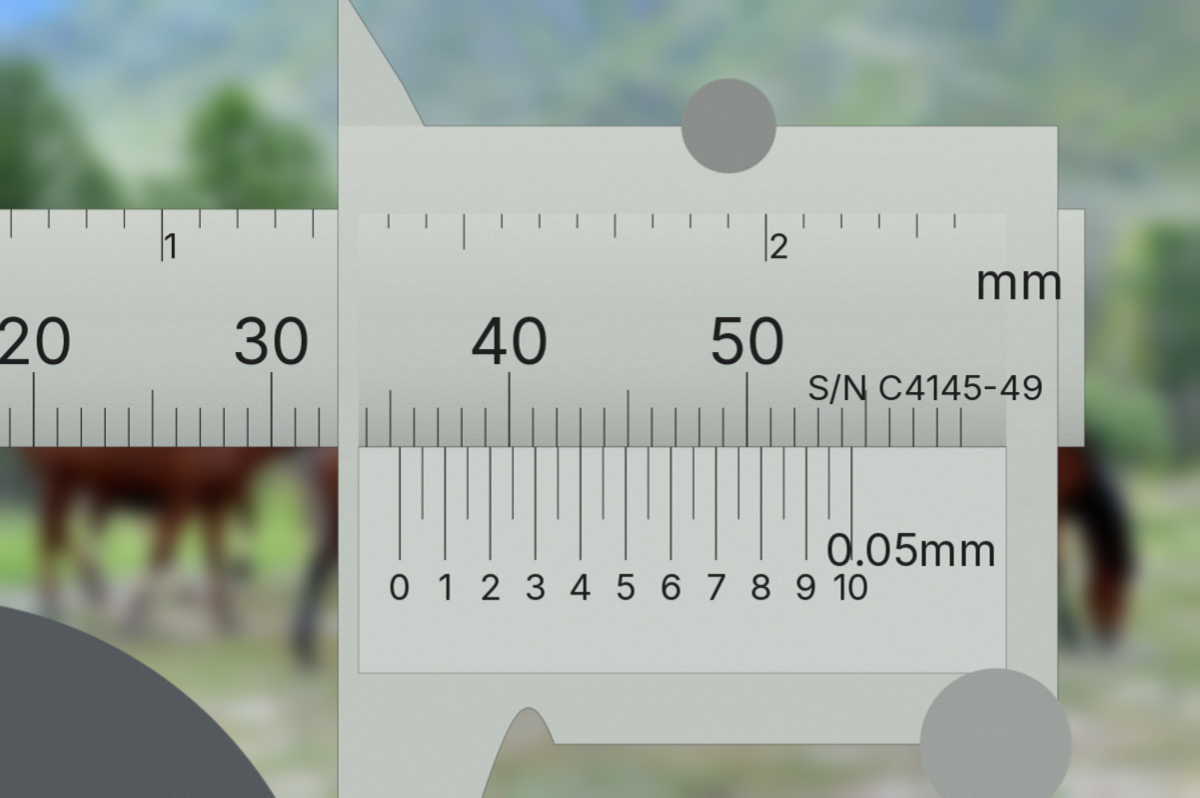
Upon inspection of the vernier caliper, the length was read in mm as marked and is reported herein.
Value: 35.4 mm
